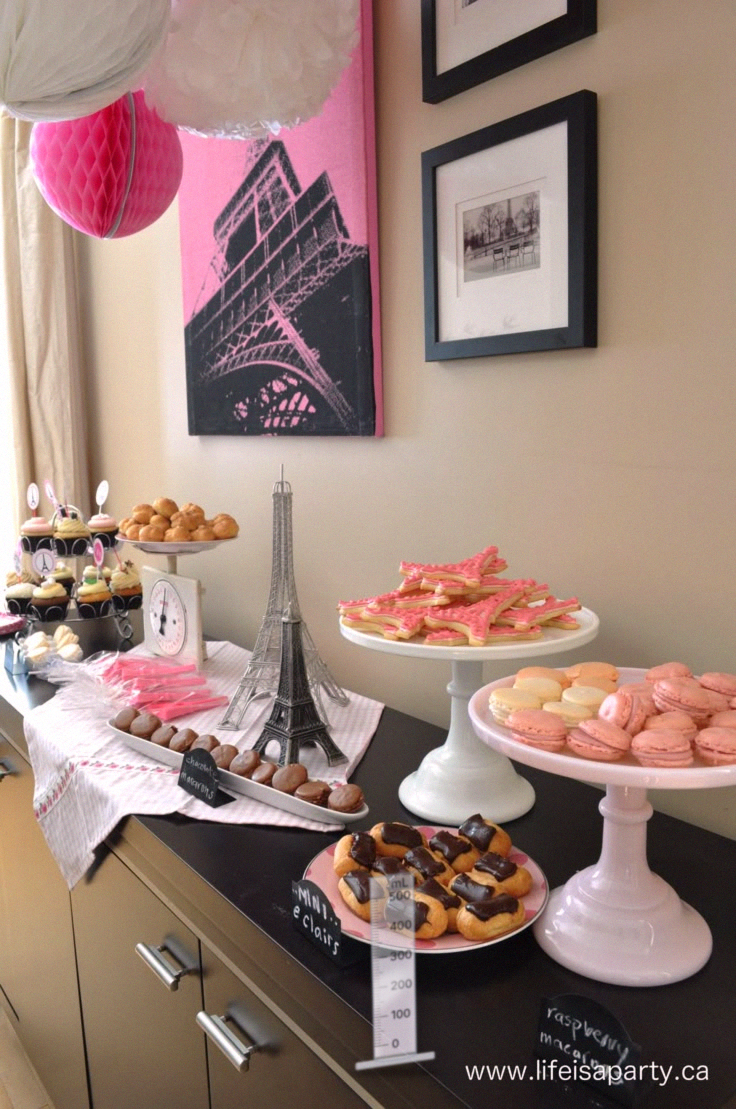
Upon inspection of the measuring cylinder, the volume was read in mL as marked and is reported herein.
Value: 300 mL
